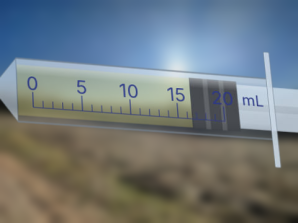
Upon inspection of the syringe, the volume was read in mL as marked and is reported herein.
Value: 16.5 mL
